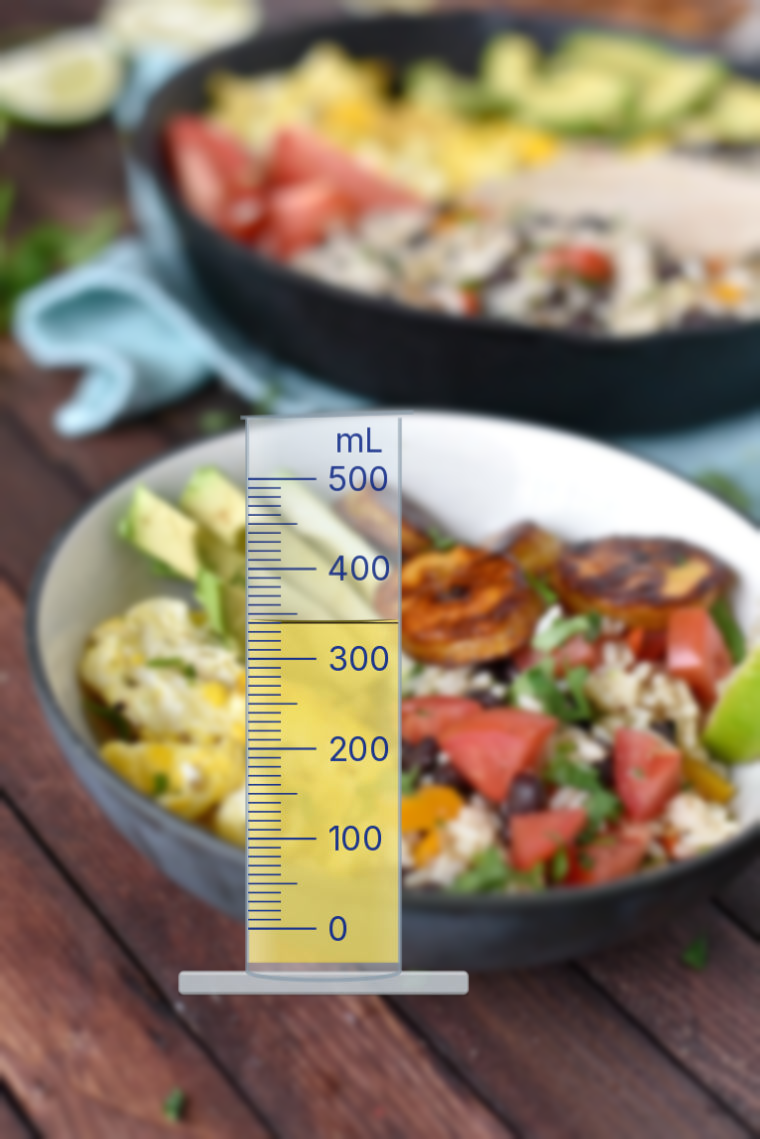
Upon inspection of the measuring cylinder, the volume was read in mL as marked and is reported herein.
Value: 340 mL
